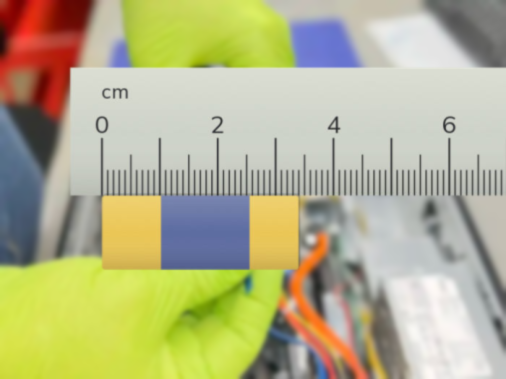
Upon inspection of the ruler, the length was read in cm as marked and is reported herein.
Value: 3.4 cm
